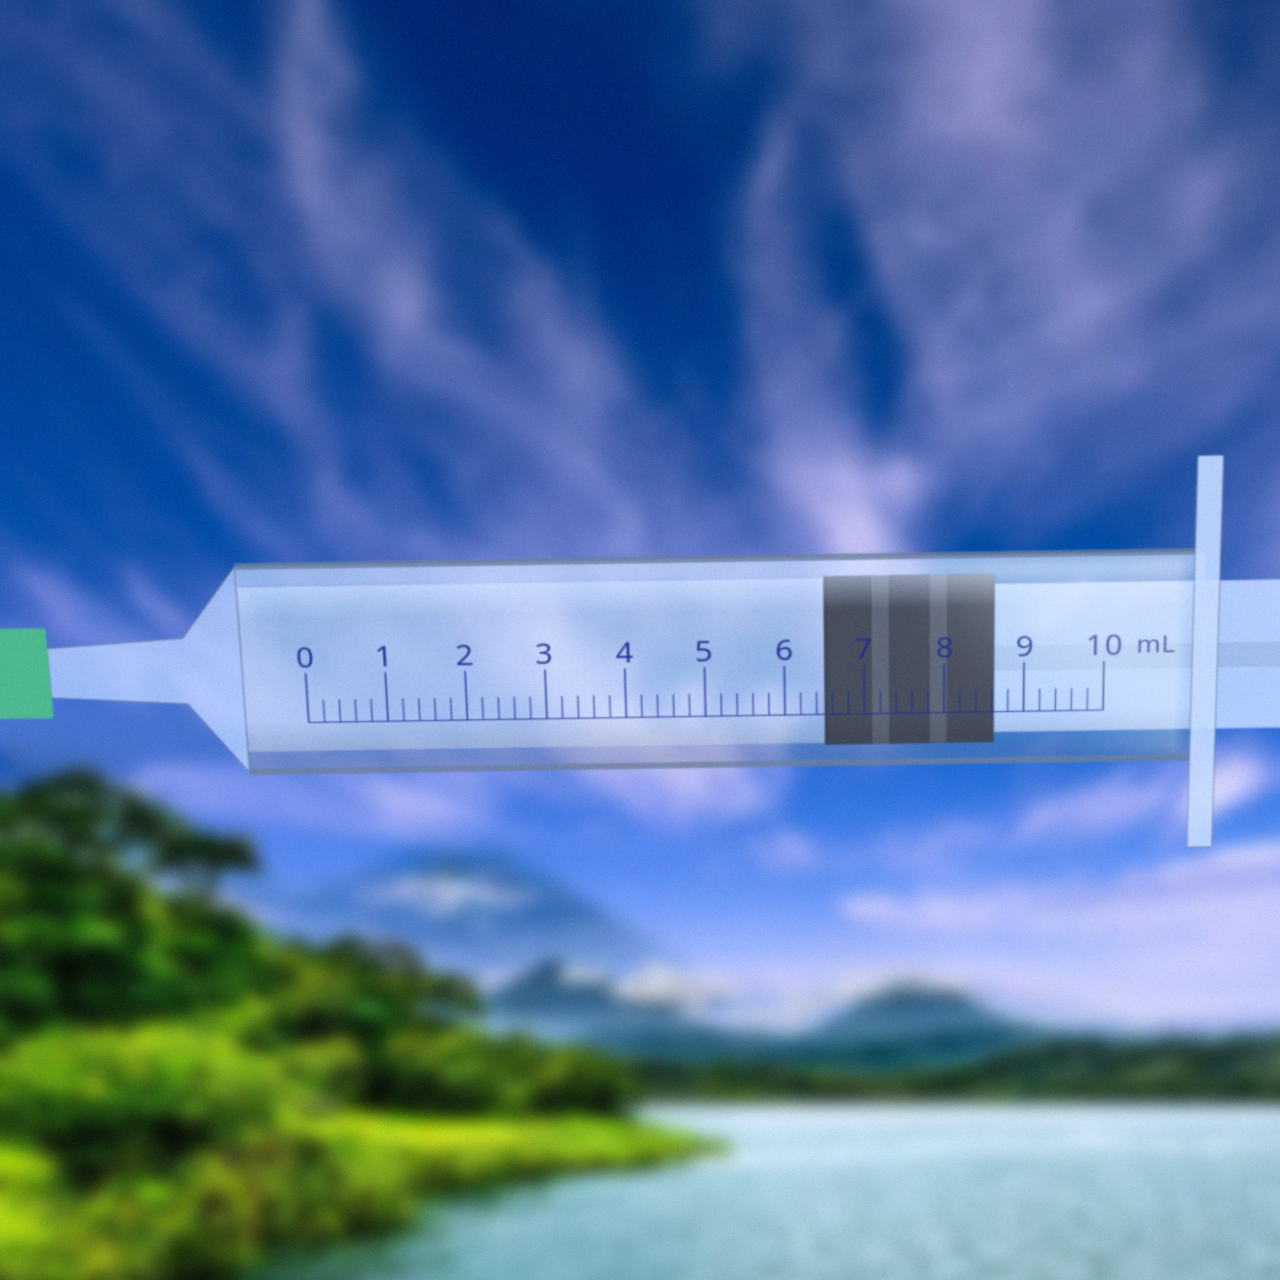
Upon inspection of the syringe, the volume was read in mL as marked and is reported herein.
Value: 6.5 mL
